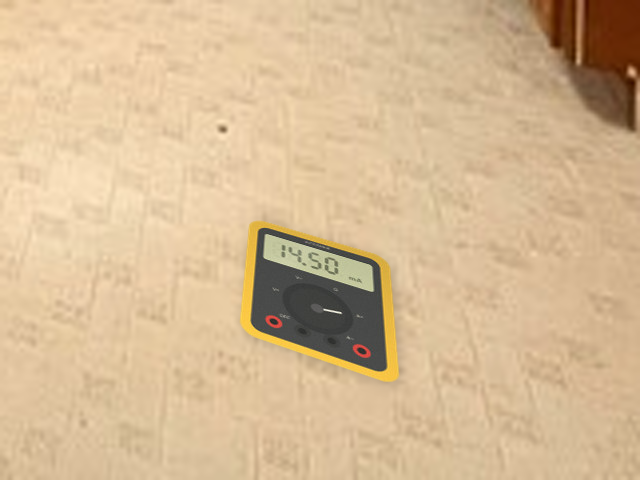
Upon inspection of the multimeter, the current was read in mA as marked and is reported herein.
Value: 14.50 mA
